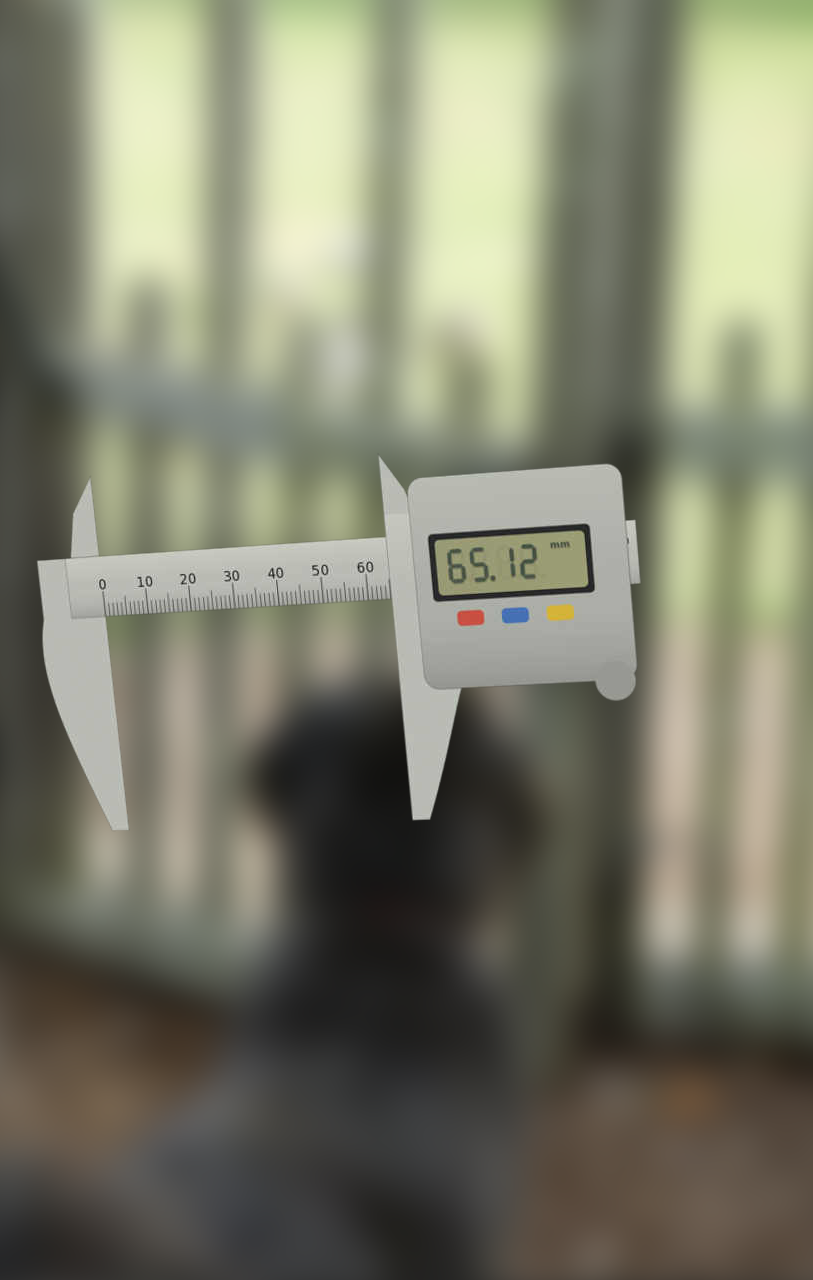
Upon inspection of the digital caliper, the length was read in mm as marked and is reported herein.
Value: 65.12 mm
